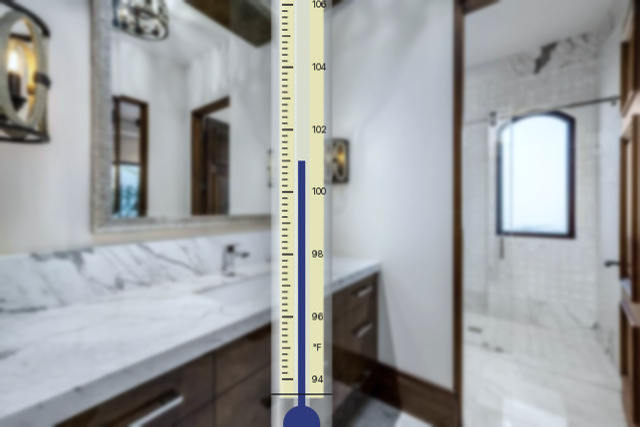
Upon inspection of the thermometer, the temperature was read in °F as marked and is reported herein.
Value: 101 °F
